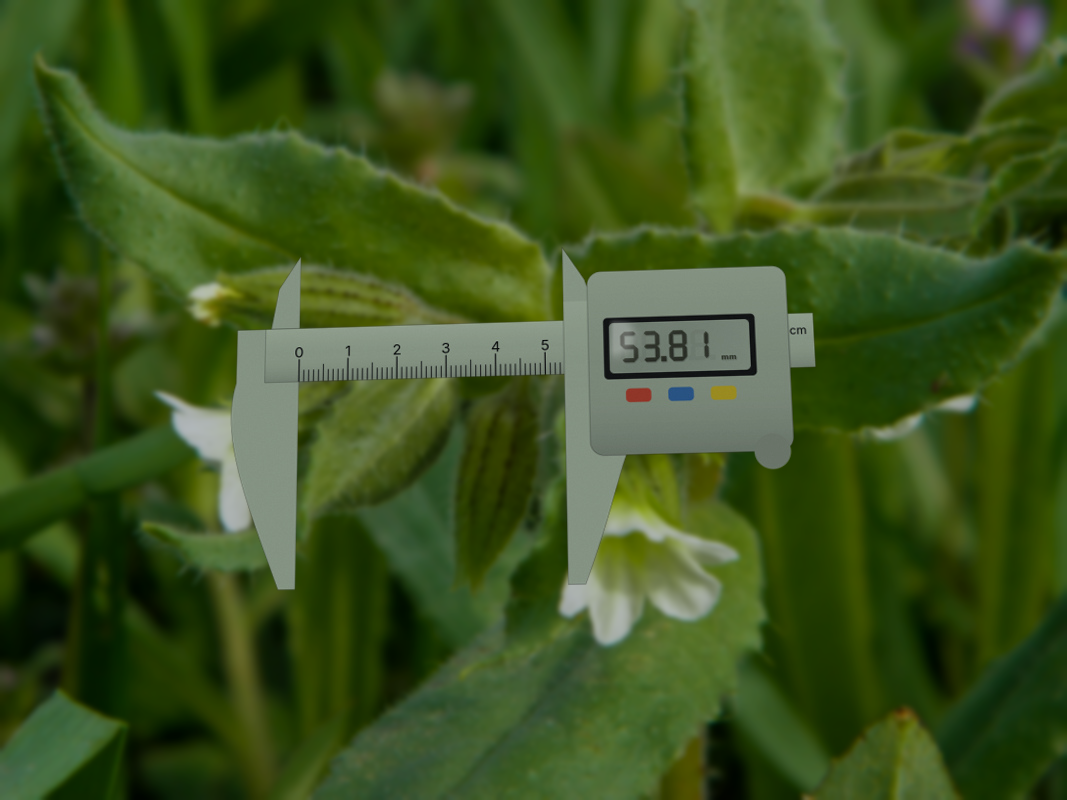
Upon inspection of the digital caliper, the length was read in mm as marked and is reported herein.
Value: 53.81 mm
